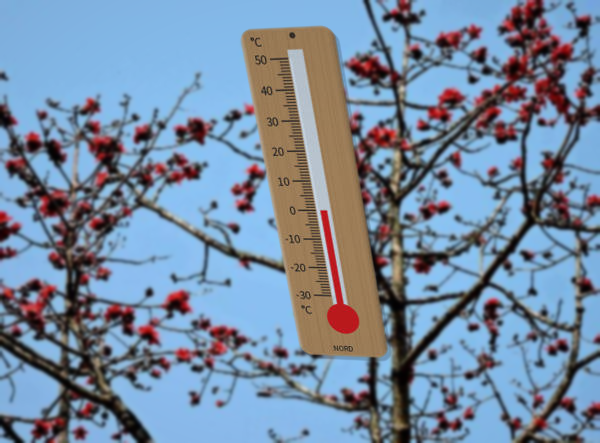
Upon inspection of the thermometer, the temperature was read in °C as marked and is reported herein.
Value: 0 °C
